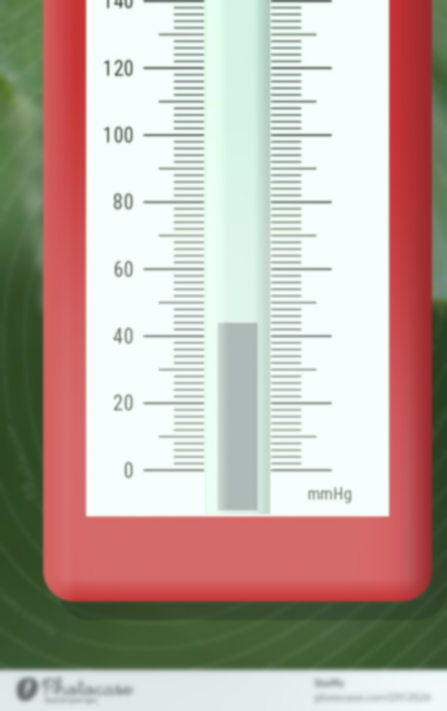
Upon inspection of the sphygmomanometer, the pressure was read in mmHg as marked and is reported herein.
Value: 44 mmHg
